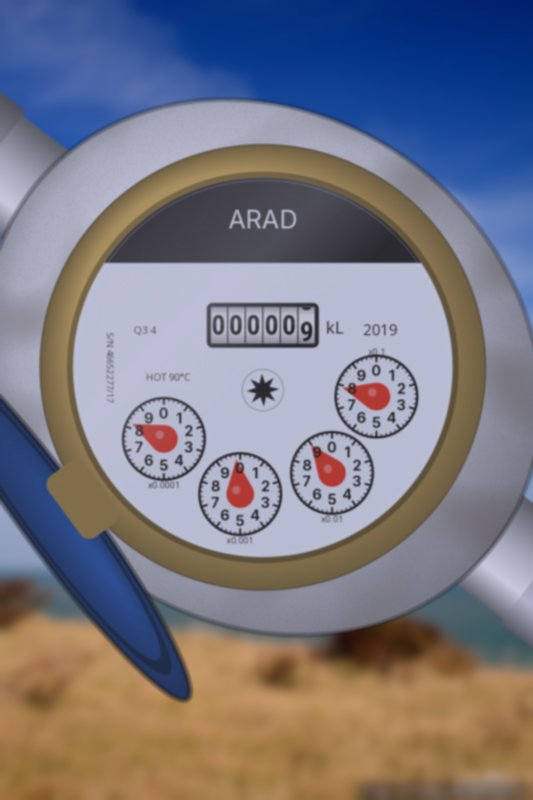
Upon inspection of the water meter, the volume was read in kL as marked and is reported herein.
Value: 8.7898 kL
